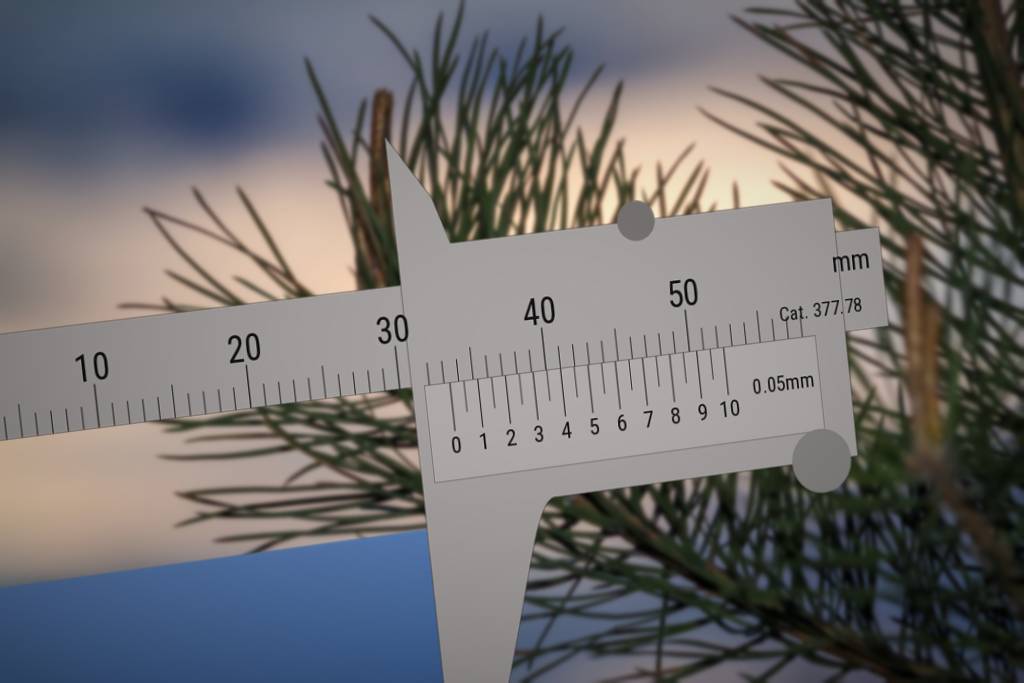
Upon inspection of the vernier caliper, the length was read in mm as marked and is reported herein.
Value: 33.4 mm
